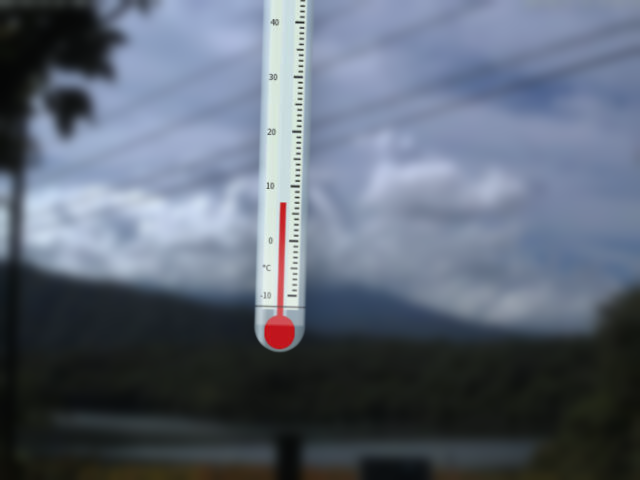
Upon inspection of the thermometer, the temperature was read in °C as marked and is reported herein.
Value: 7 °C
